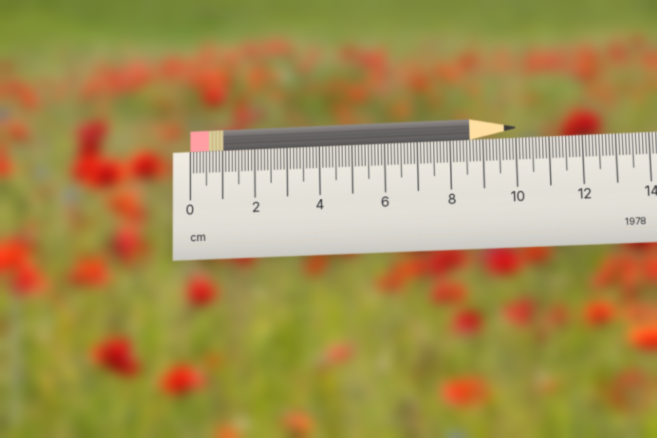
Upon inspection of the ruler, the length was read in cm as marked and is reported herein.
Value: 10 cm
